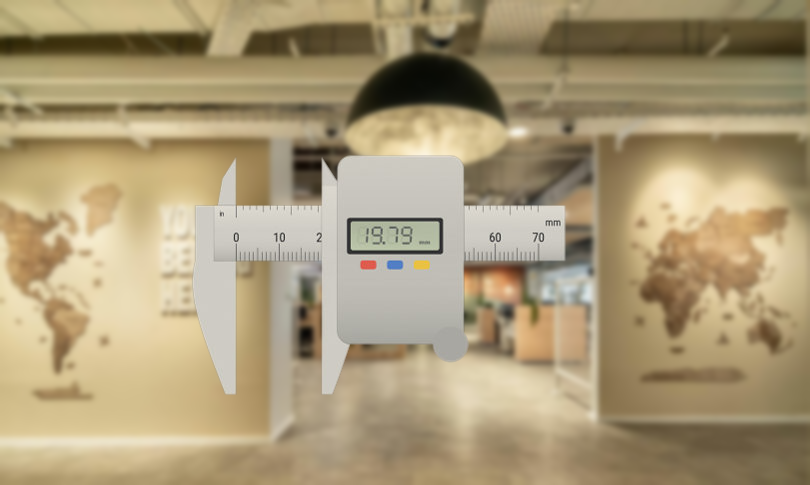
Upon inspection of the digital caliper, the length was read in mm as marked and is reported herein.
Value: 19.79 mm
